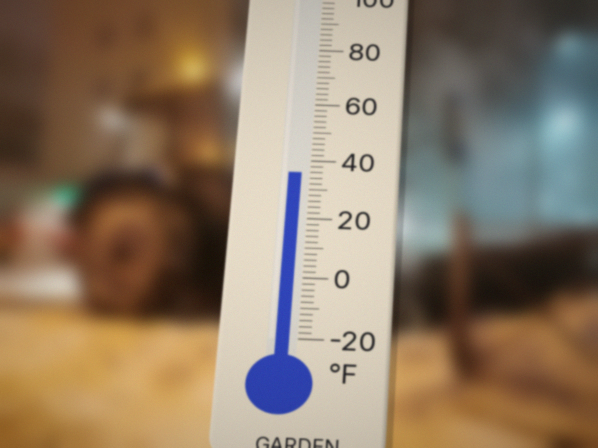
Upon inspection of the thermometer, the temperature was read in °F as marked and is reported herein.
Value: 36 °F
